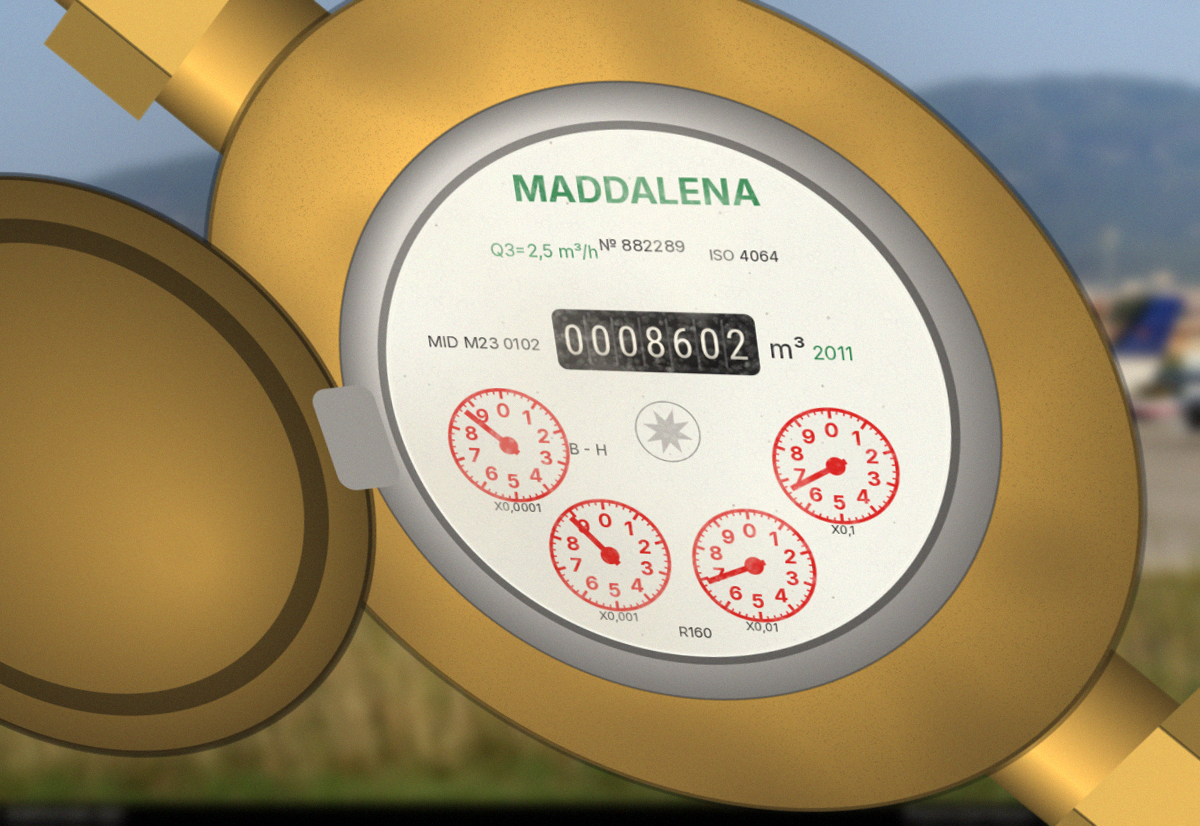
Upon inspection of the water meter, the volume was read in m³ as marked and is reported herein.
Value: 8602.6688 m³
